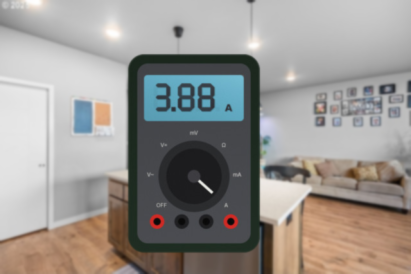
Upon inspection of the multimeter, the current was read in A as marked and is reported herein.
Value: 3.88 A
